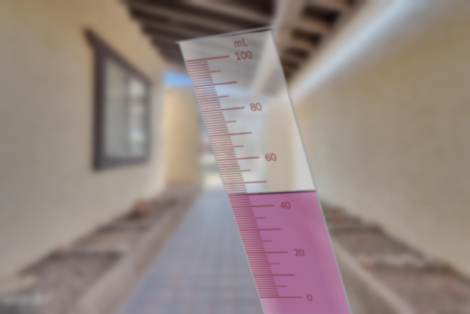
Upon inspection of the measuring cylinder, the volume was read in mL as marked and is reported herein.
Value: 45 mL
